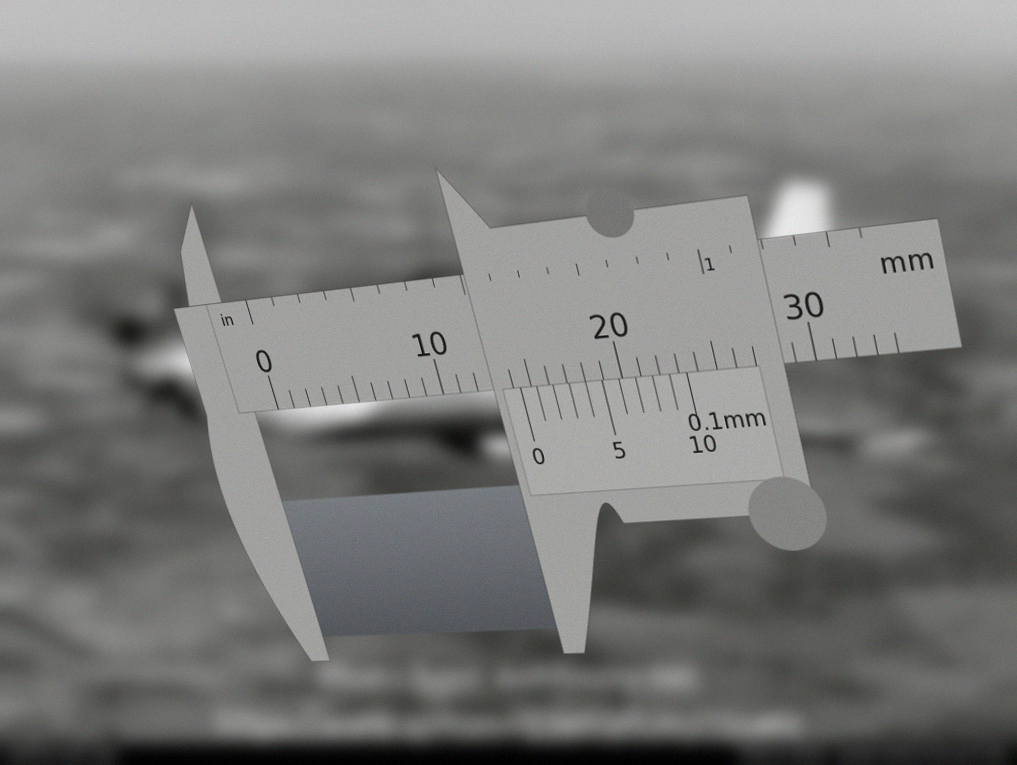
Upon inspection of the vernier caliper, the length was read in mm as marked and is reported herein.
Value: 14.4 mm
